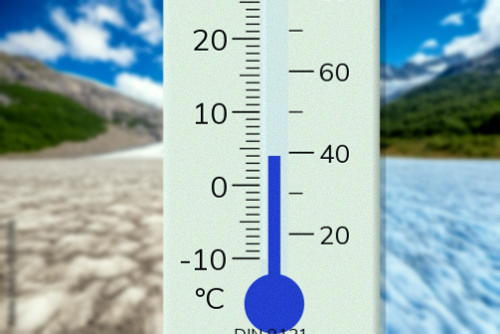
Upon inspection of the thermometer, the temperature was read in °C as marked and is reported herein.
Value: 4 °C
